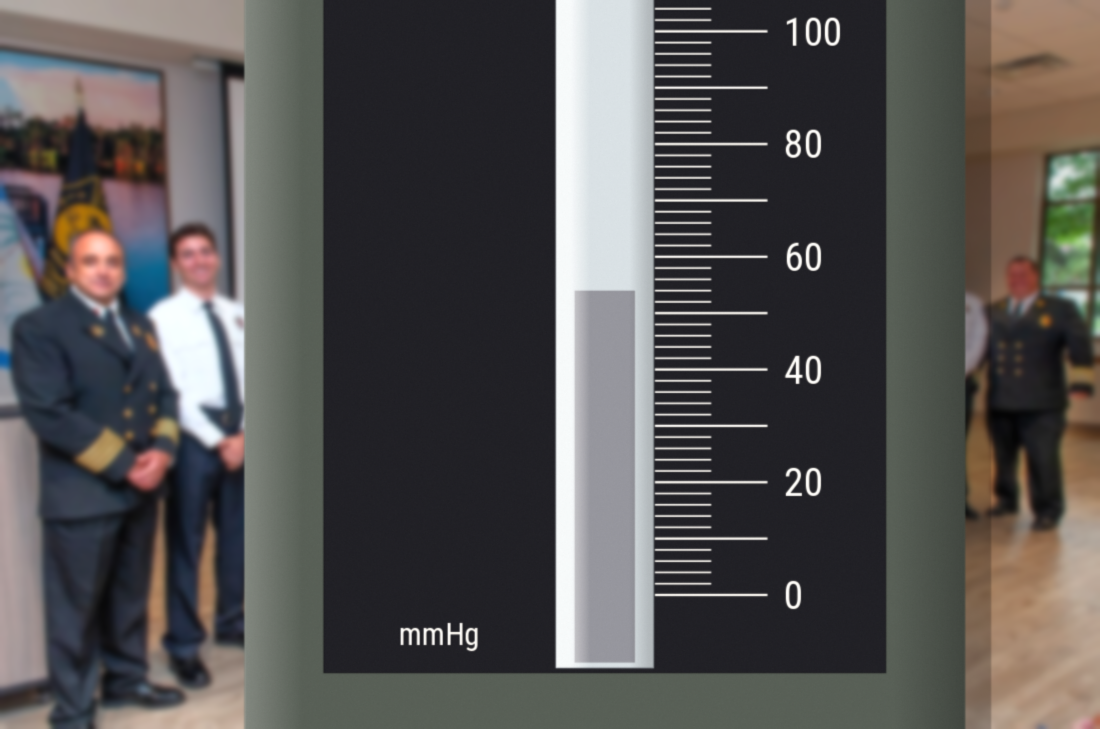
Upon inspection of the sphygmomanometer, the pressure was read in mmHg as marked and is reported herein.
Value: 54 mmHg
